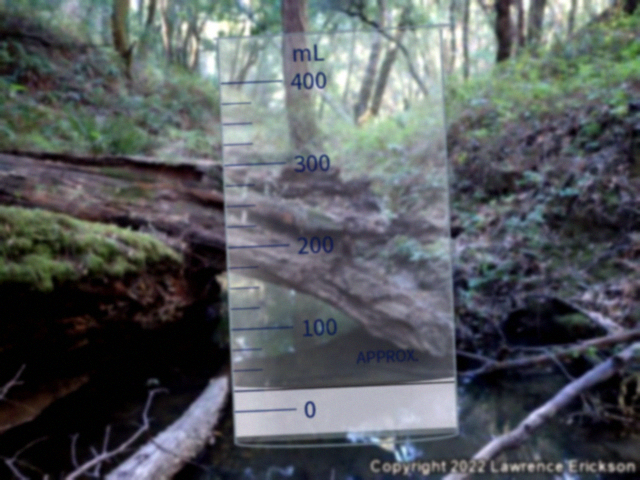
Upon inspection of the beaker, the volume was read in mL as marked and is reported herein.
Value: 25 mL
